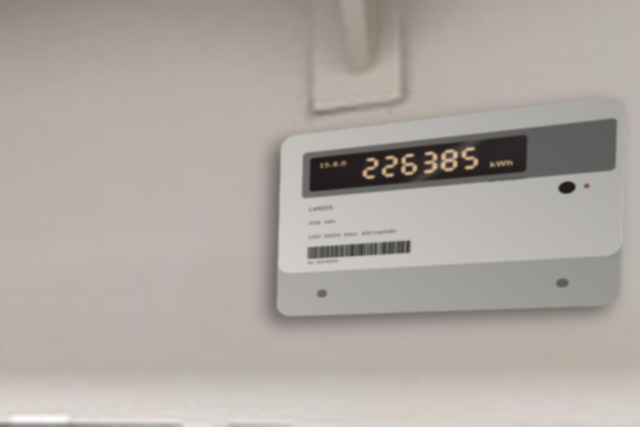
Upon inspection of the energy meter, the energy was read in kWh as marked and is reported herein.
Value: 226385 kWh
